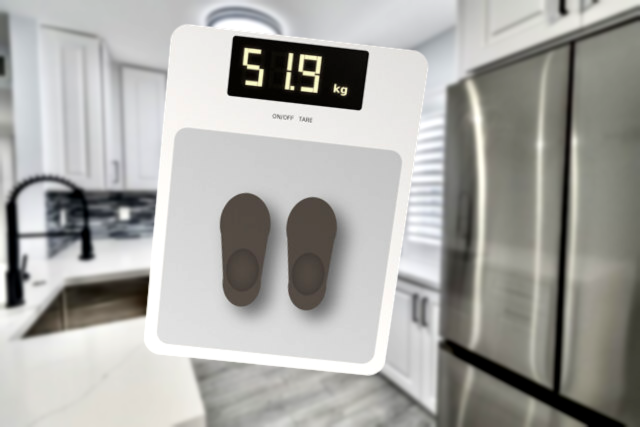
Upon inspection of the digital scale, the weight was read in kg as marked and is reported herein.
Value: 51.9 kg
